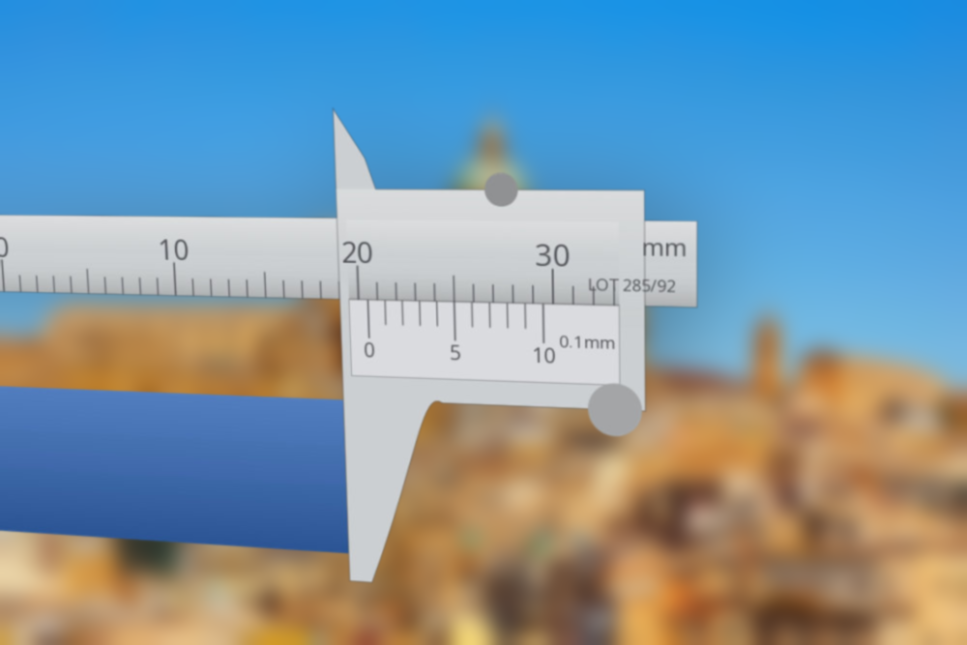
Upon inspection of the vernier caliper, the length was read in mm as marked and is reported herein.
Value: 20.5 mm
